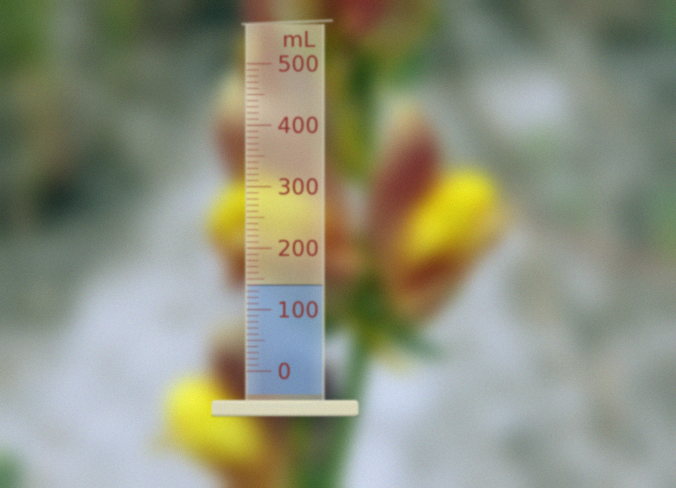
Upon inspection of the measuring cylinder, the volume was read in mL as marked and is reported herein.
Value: 140 mL
